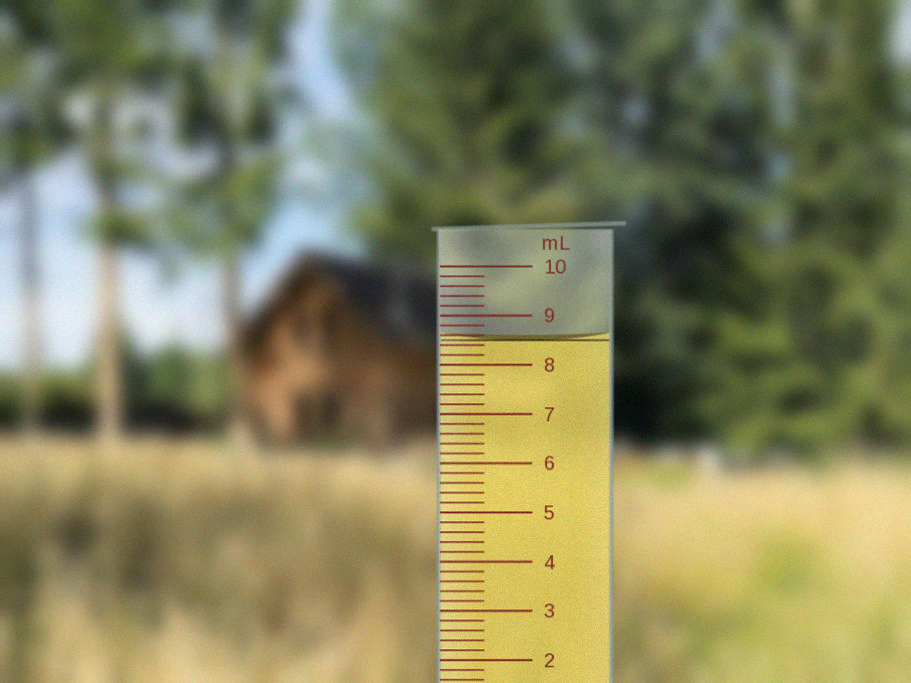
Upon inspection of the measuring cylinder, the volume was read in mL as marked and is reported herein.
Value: 8.5 mL
